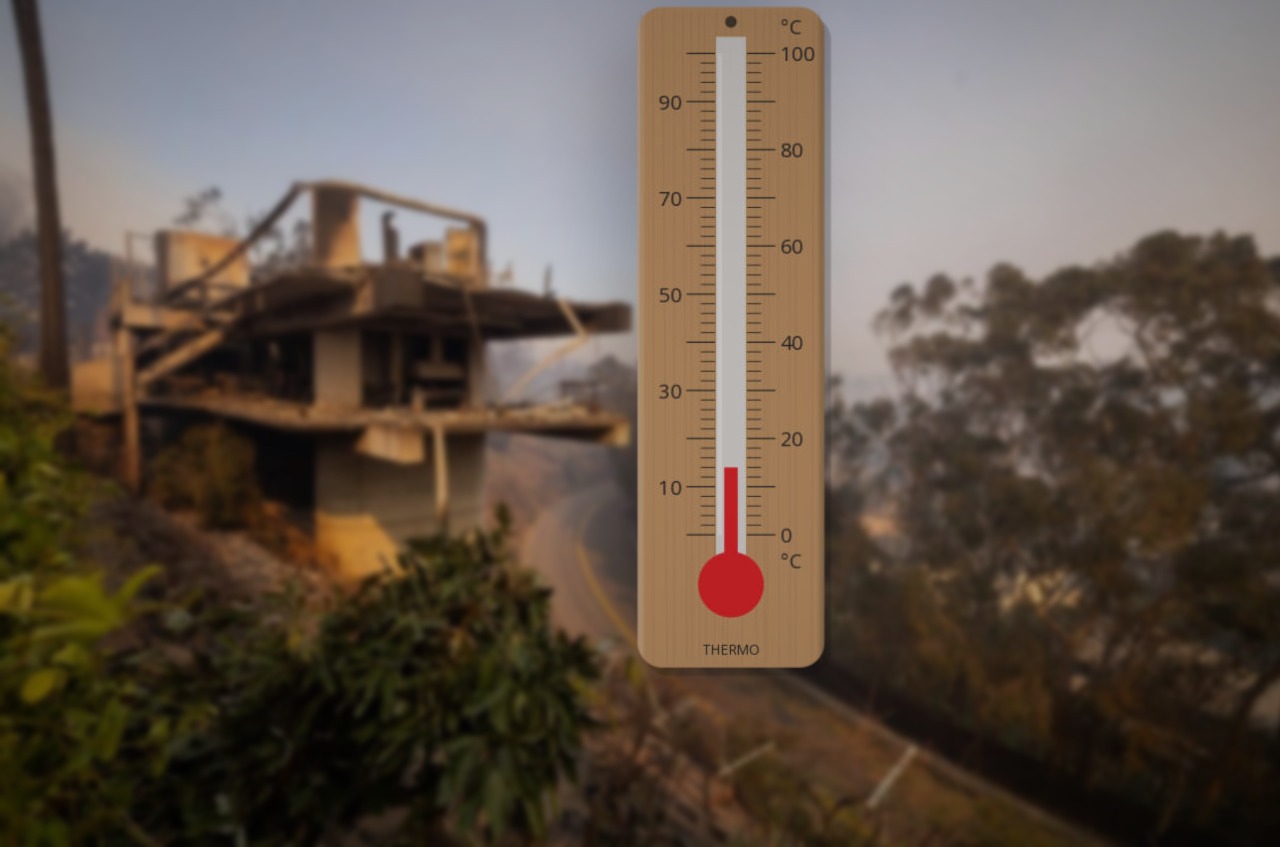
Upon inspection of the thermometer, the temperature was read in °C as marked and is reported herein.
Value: 14 °C
